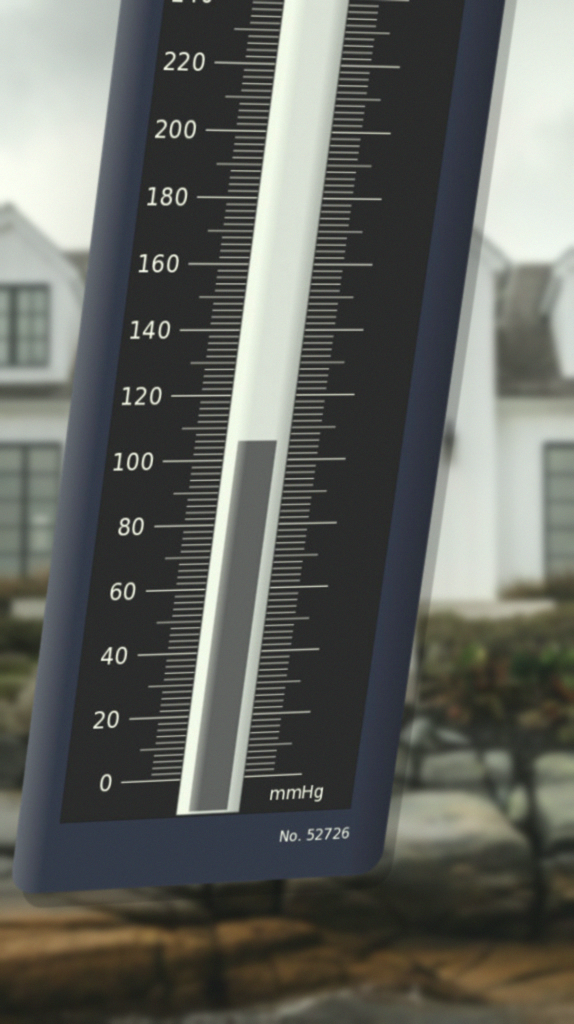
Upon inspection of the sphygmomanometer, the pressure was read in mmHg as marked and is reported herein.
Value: 106 mmHg
